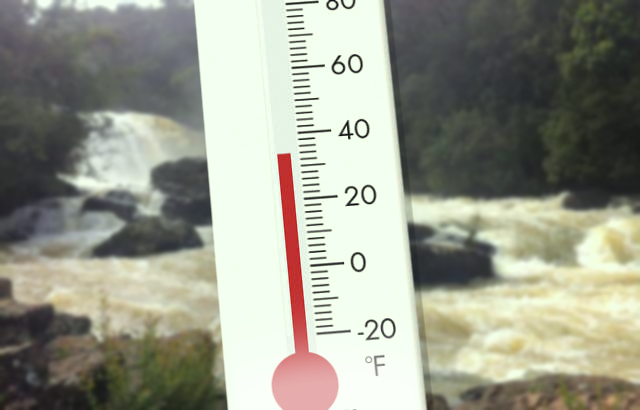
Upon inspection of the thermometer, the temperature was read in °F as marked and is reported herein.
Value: 34 °F
